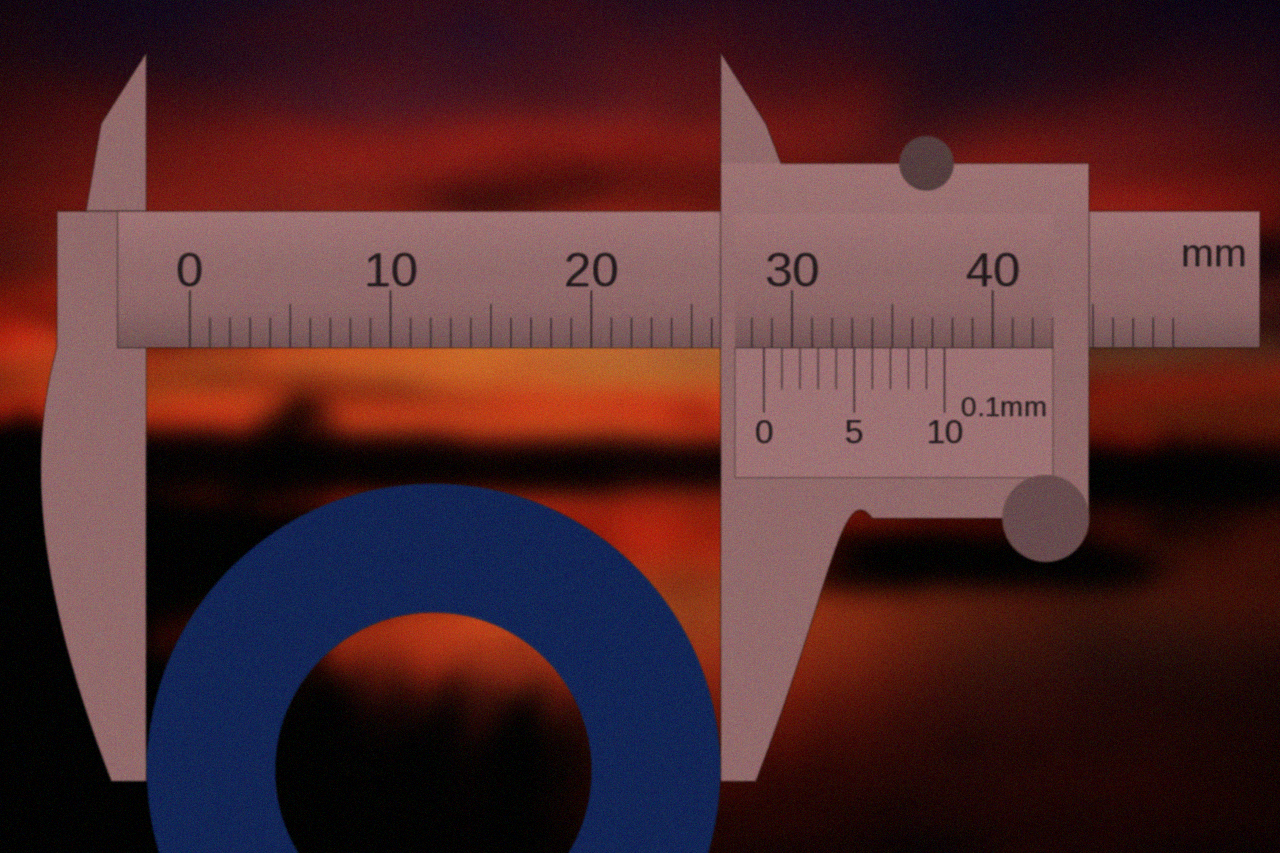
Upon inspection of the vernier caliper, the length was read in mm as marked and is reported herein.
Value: 28.6 mm
